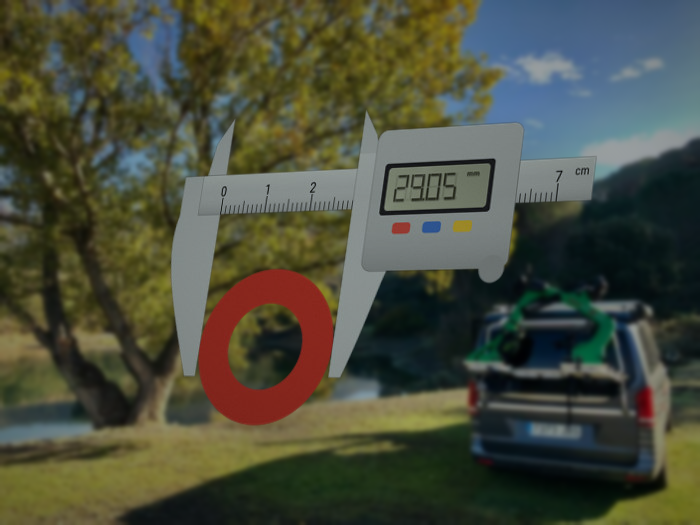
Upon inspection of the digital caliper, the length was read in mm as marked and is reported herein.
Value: 29.05 mm
